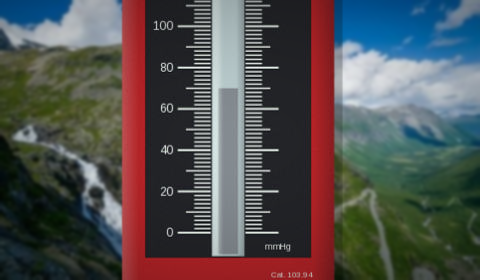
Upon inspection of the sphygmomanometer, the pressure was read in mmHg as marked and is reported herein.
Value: 70 mmHg
